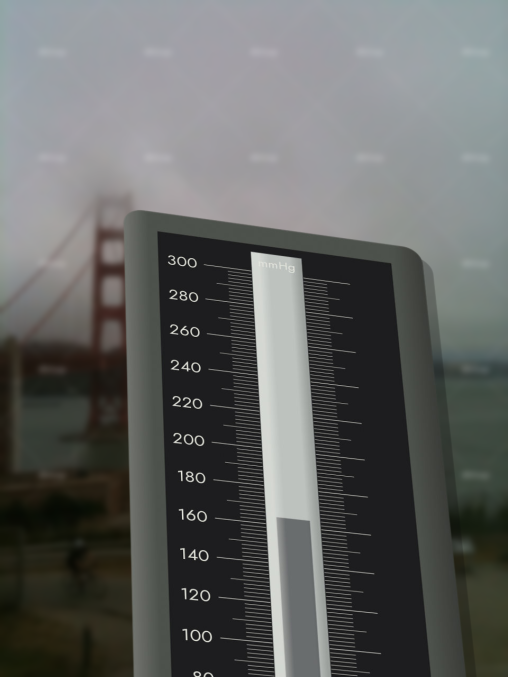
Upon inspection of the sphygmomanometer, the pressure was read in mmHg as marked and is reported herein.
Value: 164 mmHg
